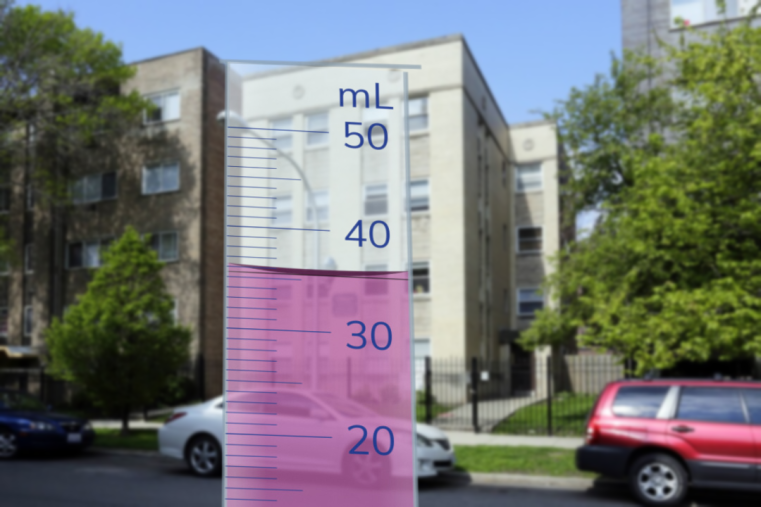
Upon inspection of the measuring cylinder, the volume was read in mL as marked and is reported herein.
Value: 35.5 mL
